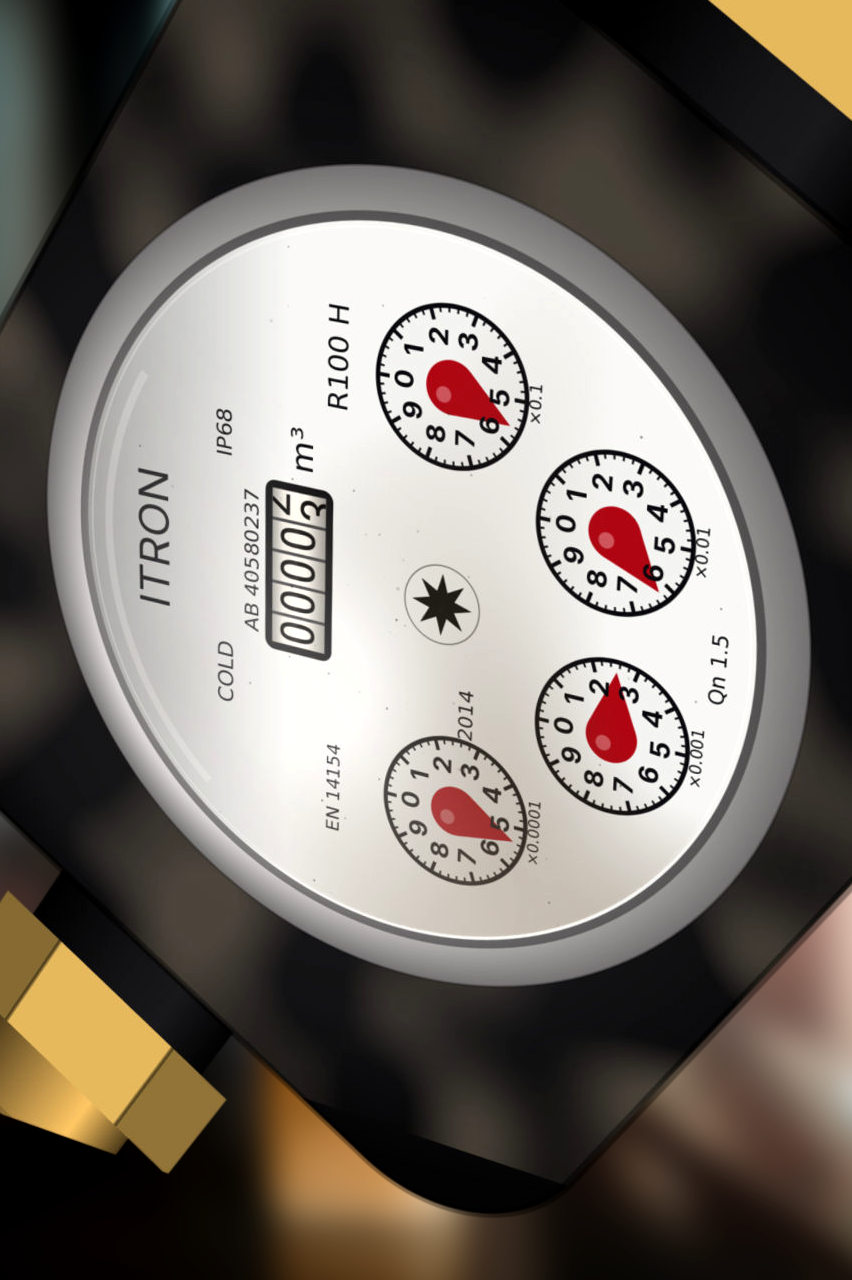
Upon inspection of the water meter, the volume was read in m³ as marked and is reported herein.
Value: 2.5625 m³
